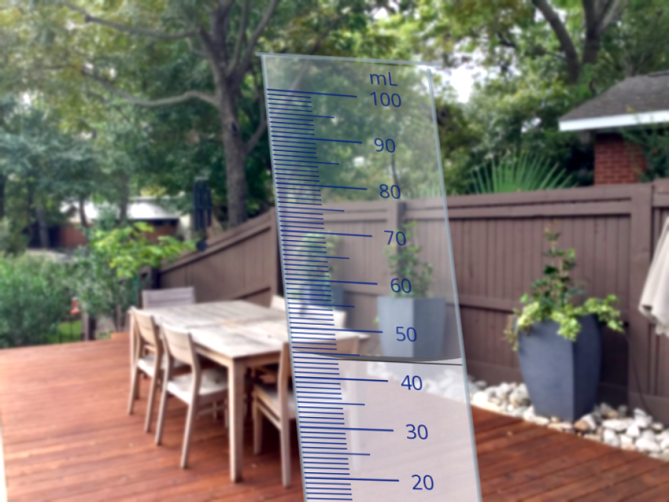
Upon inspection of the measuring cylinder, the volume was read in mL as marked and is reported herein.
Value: 44 mL
